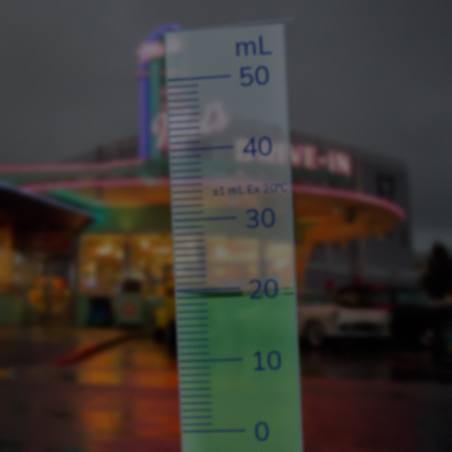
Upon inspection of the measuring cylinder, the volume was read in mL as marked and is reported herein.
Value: 19 mL
